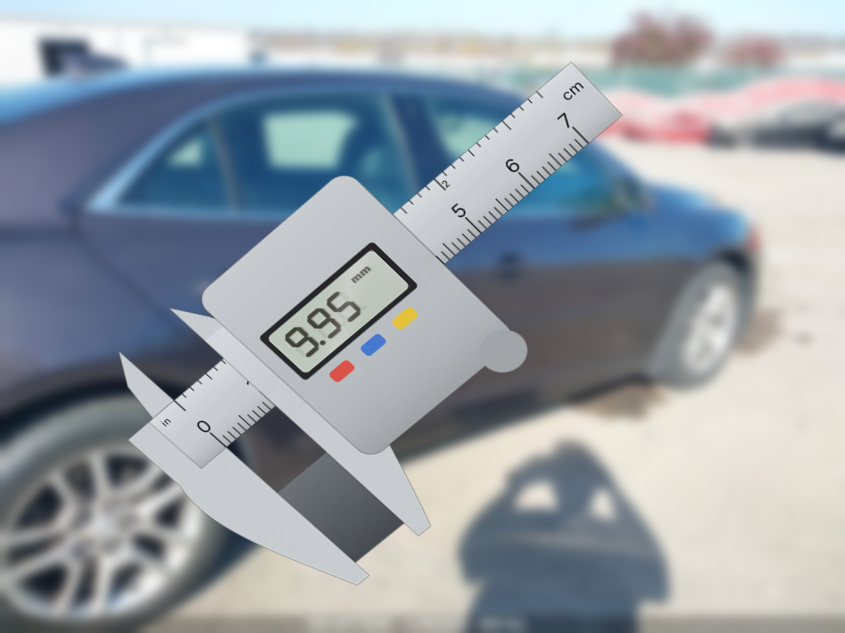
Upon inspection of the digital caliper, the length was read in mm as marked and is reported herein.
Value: 9.95 mm
